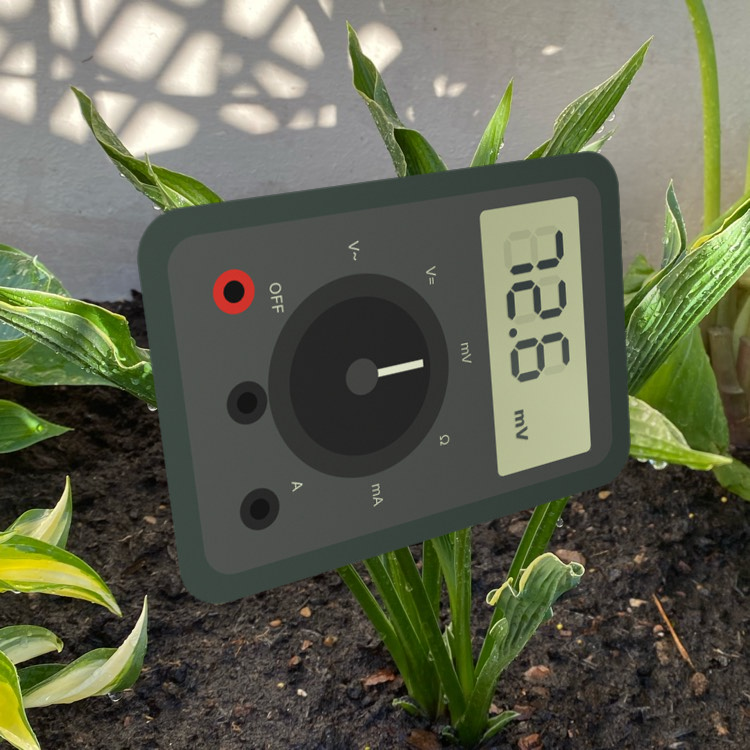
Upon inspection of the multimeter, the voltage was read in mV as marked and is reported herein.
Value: 72.6 mV
